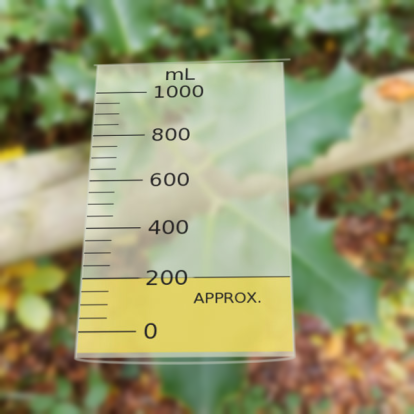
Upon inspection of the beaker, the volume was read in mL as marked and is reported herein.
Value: 200 mL
